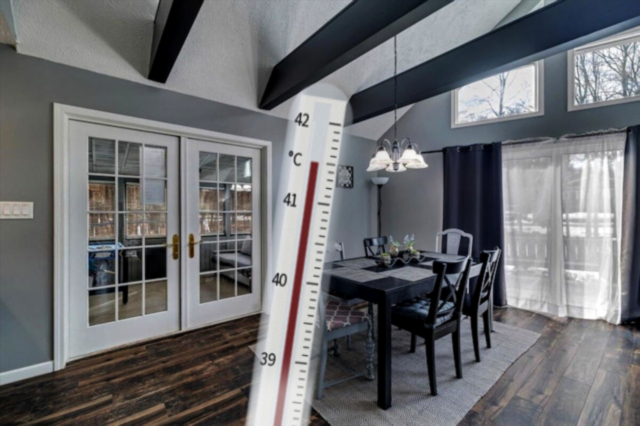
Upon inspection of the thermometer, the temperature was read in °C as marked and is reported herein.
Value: 41.5 °C
